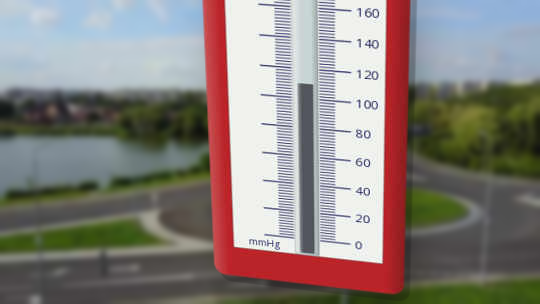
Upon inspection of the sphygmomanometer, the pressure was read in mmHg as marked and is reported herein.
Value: 110 mmHg
